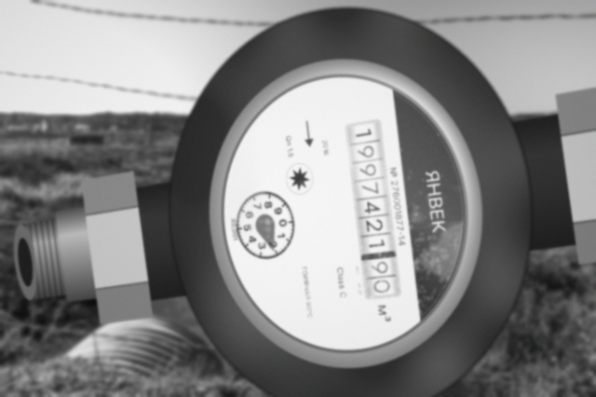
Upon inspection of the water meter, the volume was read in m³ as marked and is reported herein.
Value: 1997421.902 m³
